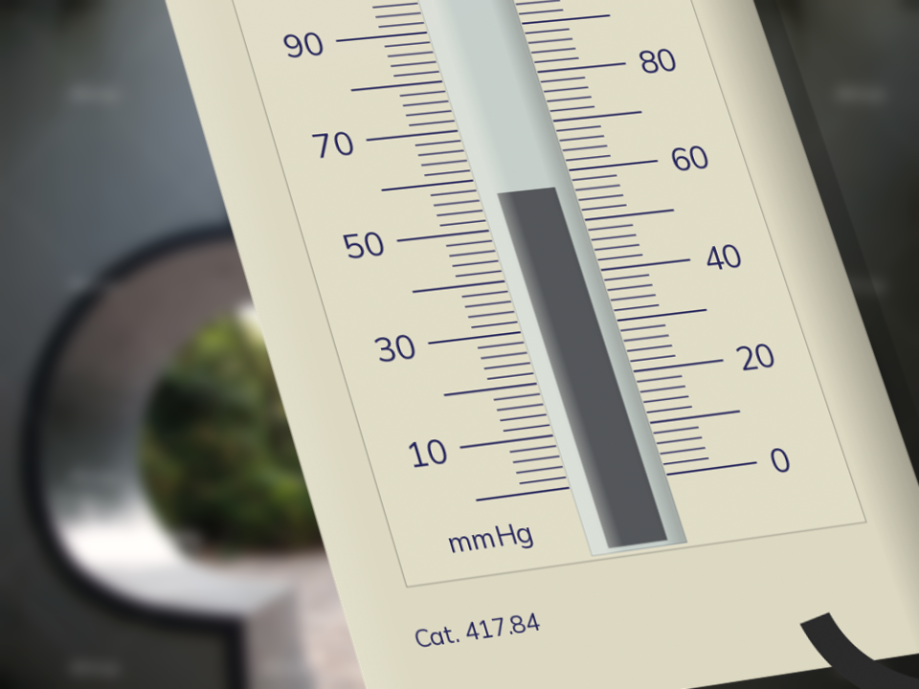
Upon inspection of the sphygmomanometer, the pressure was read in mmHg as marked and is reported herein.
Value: 57 mmHg
